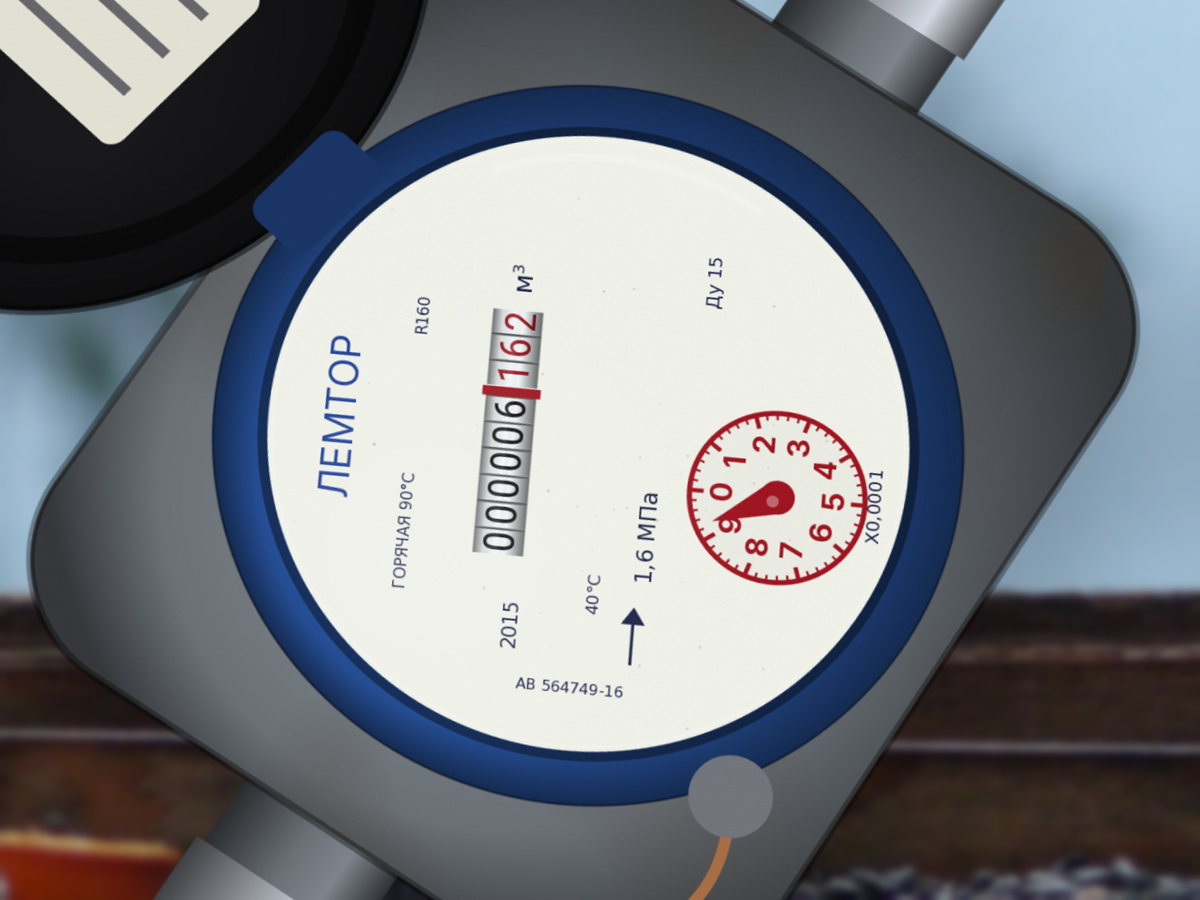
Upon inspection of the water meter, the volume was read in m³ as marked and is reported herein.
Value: 6.1619 m³
